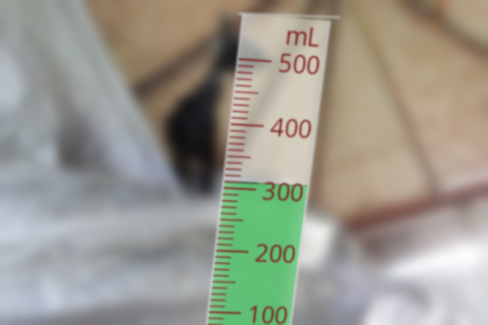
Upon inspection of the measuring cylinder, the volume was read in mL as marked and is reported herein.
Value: 310 mL
